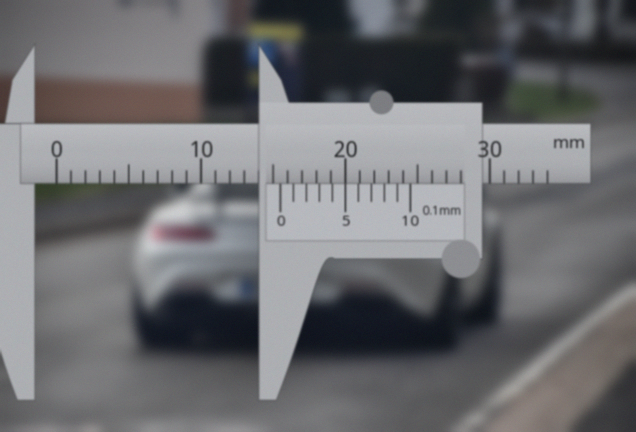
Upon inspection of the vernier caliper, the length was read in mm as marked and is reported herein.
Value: 15.5 mm
